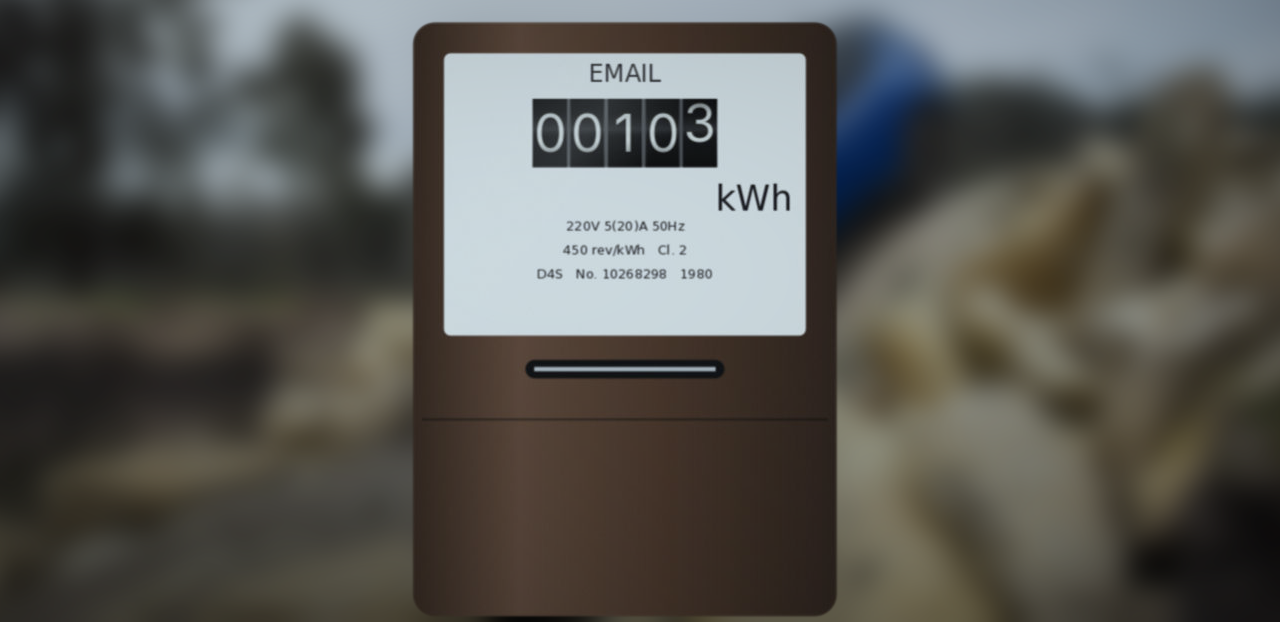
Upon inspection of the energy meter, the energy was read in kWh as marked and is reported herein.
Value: 103 kWh
